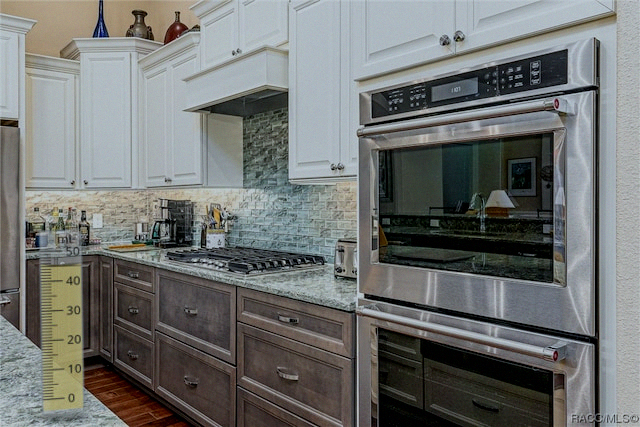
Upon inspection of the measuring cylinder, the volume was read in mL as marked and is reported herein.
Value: 45 mL
